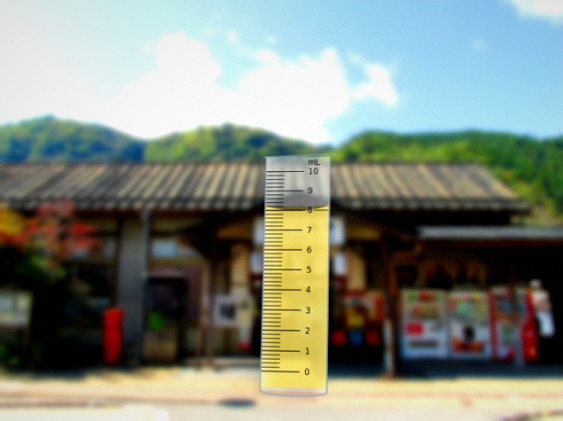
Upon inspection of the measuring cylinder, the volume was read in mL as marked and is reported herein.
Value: 8 mL
